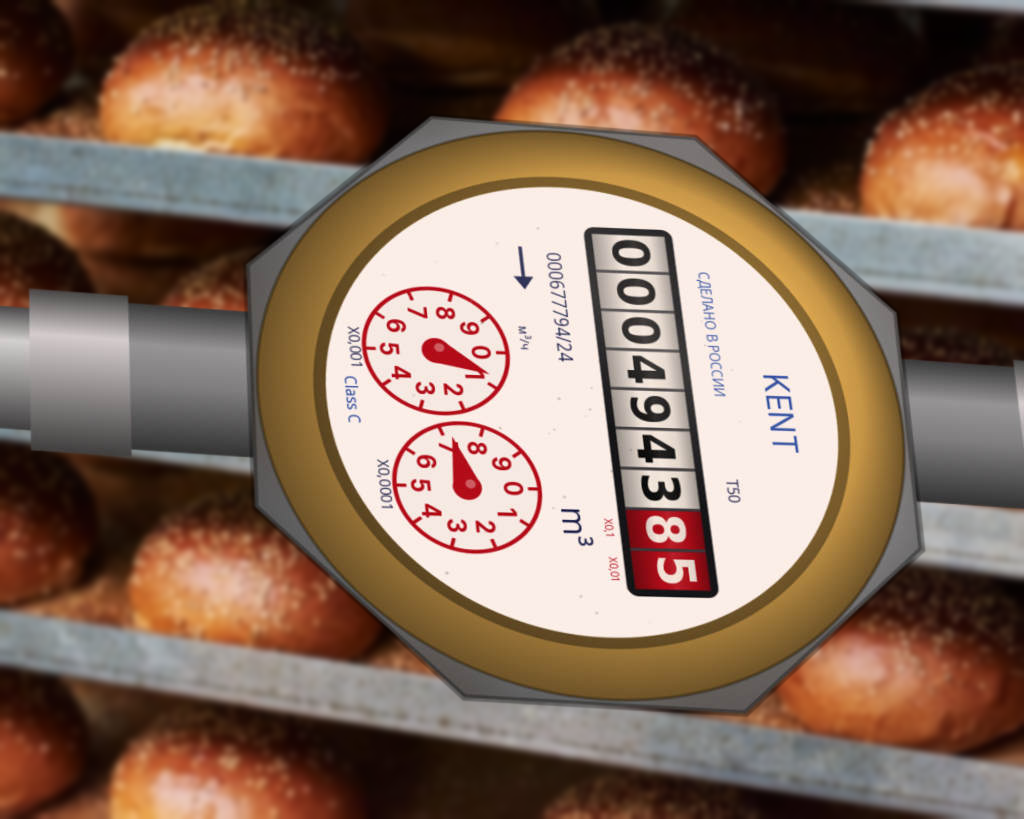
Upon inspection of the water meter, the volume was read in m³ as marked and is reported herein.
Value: 4943.8507 m³
